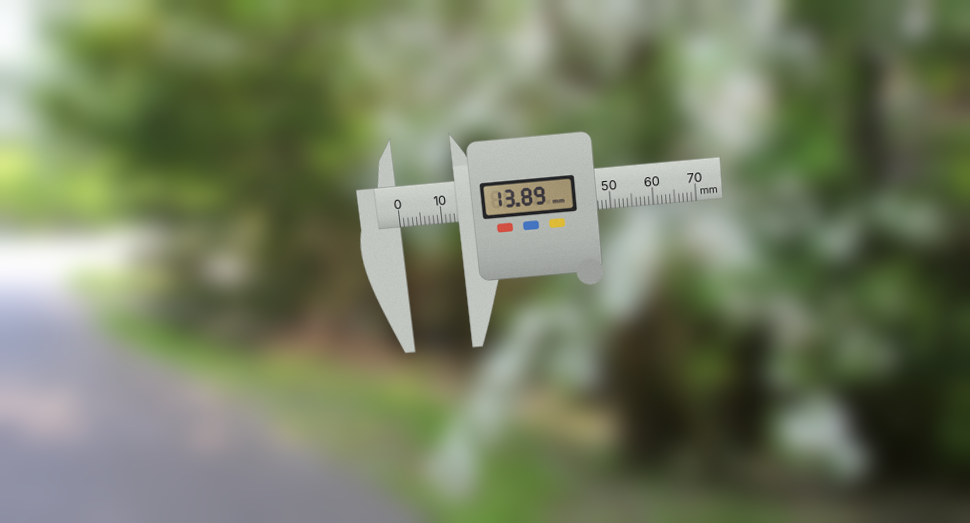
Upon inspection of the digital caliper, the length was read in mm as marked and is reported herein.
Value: 13.89 mm
